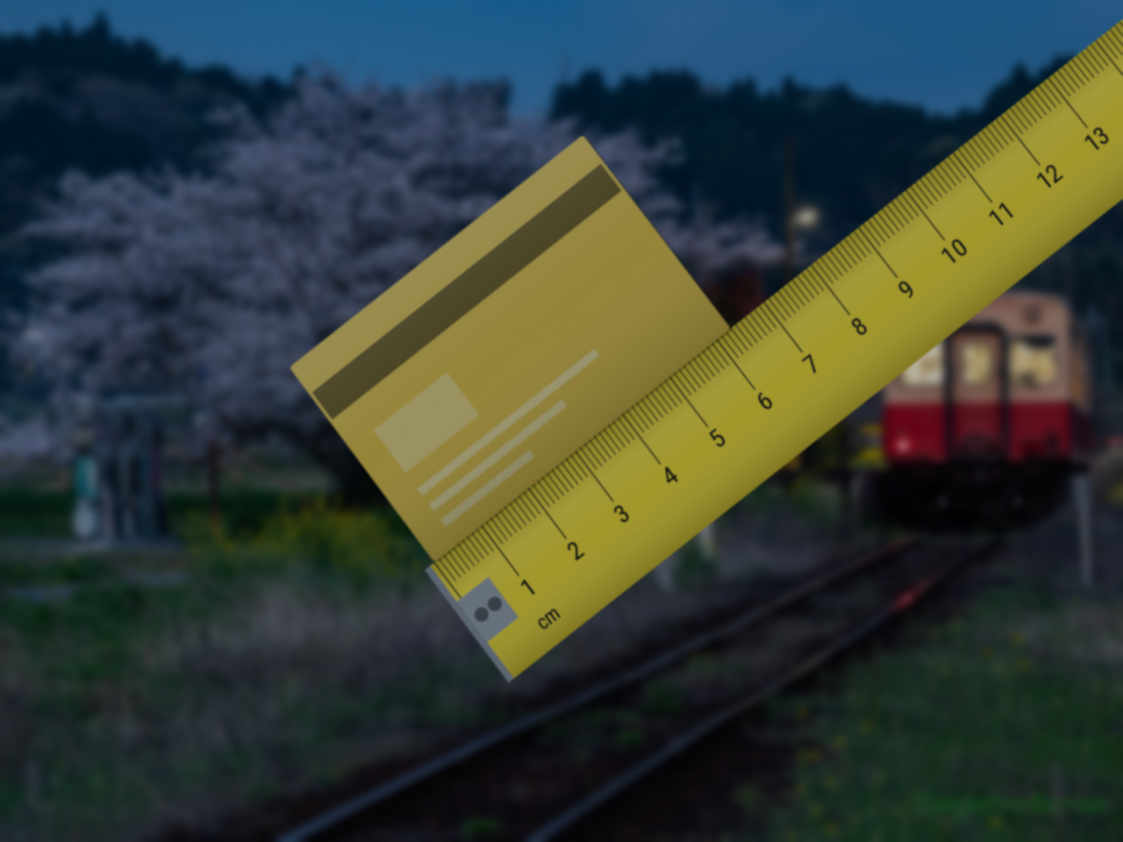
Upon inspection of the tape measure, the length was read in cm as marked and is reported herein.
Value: 6.3 cm
